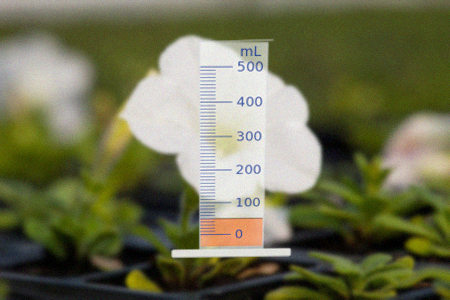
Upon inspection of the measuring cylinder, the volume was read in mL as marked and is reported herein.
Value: 50 mL
